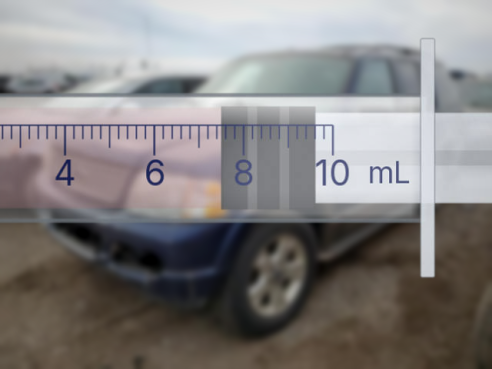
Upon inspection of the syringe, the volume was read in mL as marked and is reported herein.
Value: 7.5 mL
